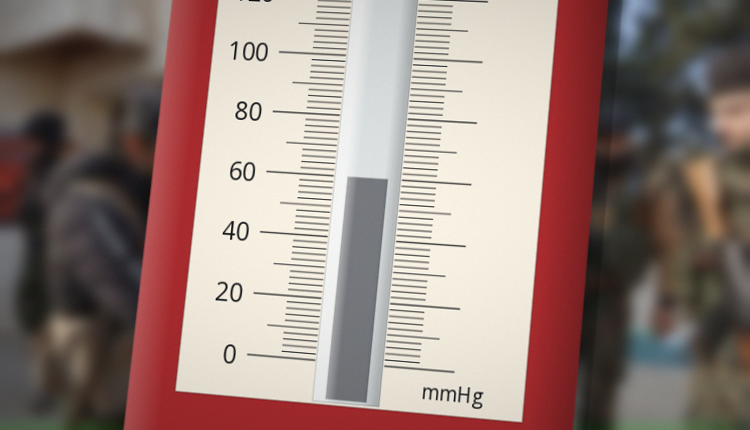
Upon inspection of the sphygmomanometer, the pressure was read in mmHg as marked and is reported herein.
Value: 60 mmHg
